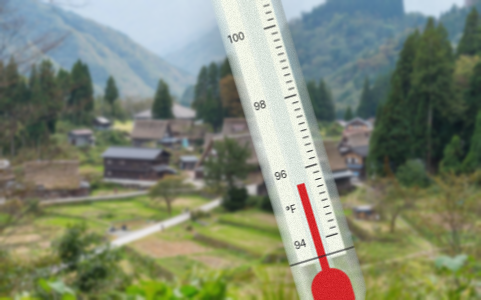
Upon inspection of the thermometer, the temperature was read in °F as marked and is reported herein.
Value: 95.6 °F
